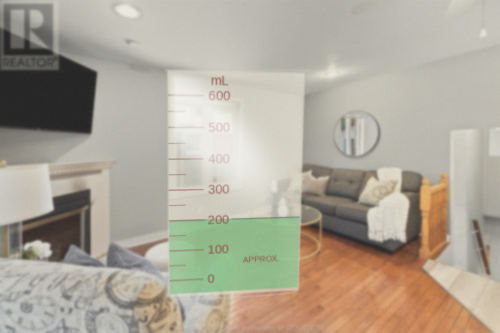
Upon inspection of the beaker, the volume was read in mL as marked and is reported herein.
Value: 200 mL
